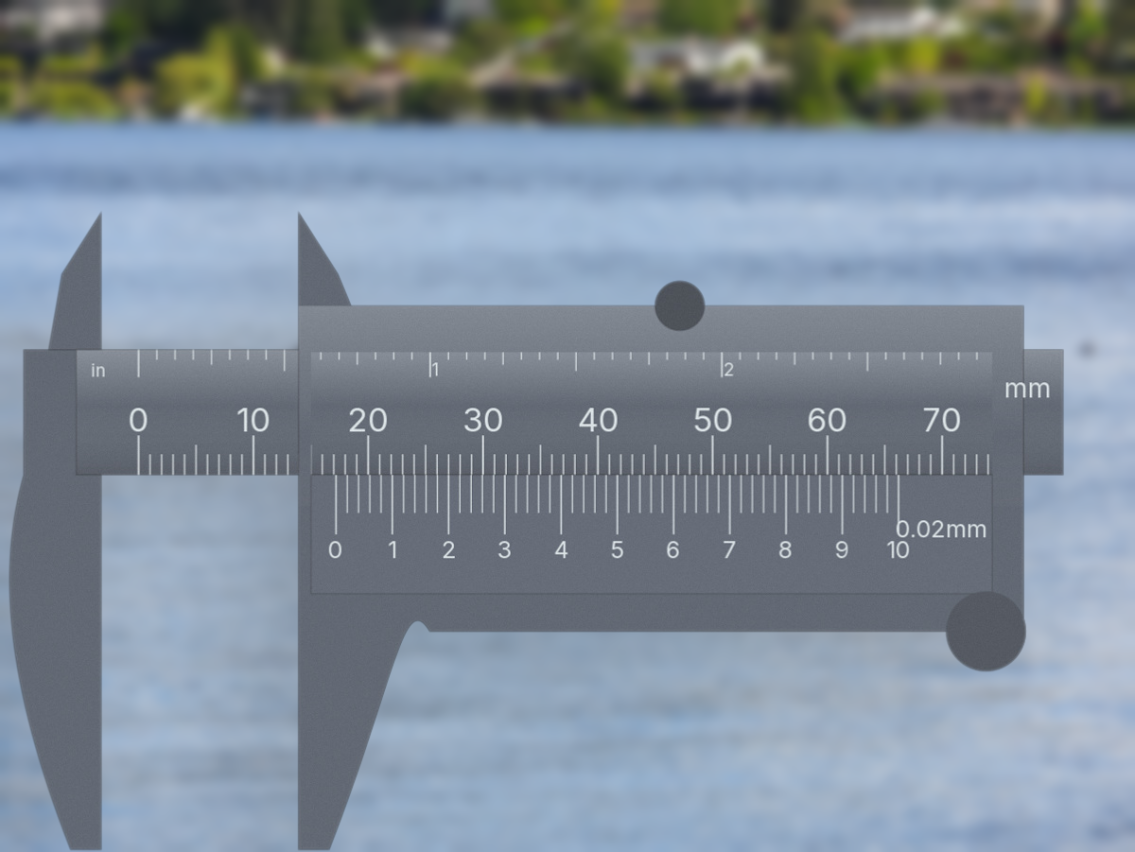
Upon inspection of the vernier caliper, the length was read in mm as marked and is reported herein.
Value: 17.2 mm
